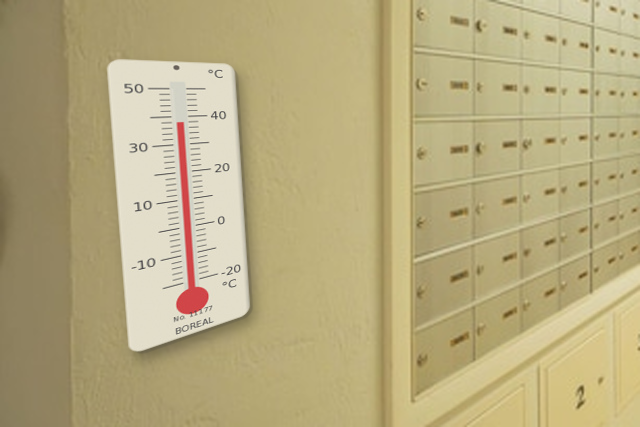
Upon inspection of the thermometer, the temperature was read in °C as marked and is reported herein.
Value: 38 °C
